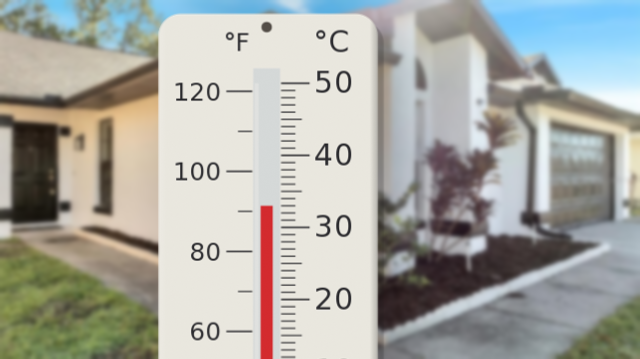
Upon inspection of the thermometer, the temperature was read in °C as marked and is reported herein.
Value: 33 °C
